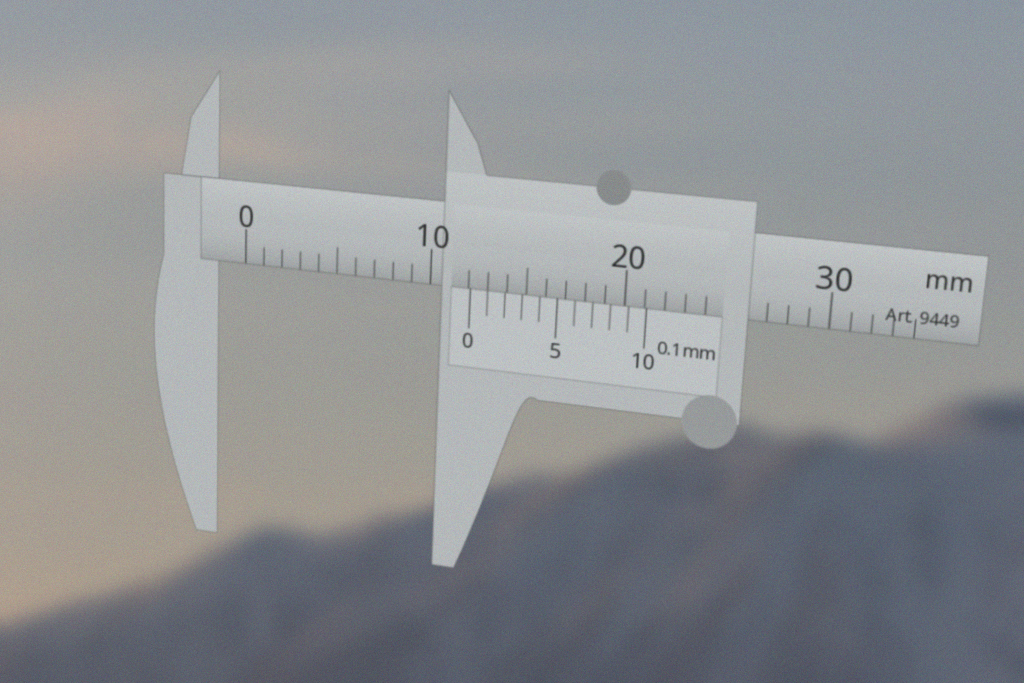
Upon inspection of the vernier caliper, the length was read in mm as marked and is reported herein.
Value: 12.1 mm
